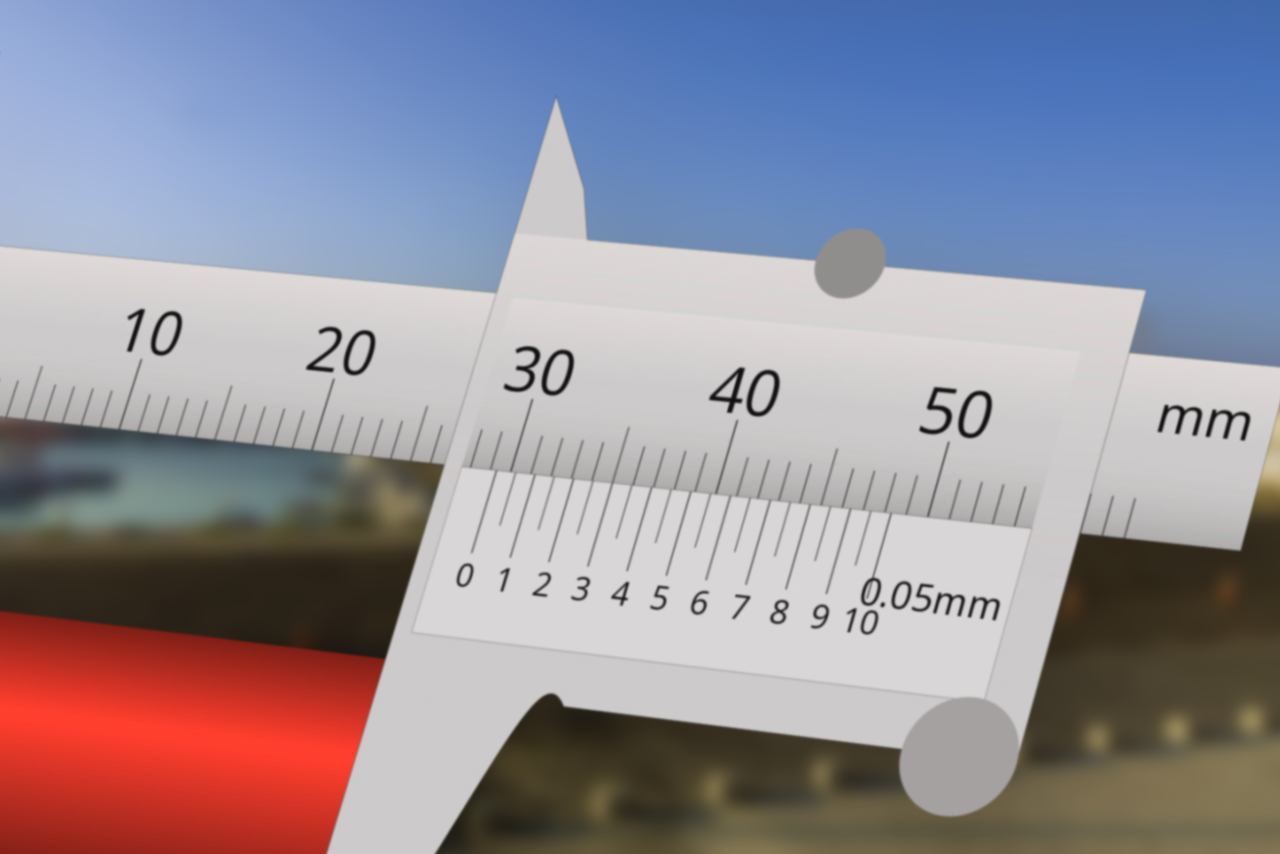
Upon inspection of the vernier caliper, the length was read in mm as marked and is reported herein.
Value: 29.3 mm
